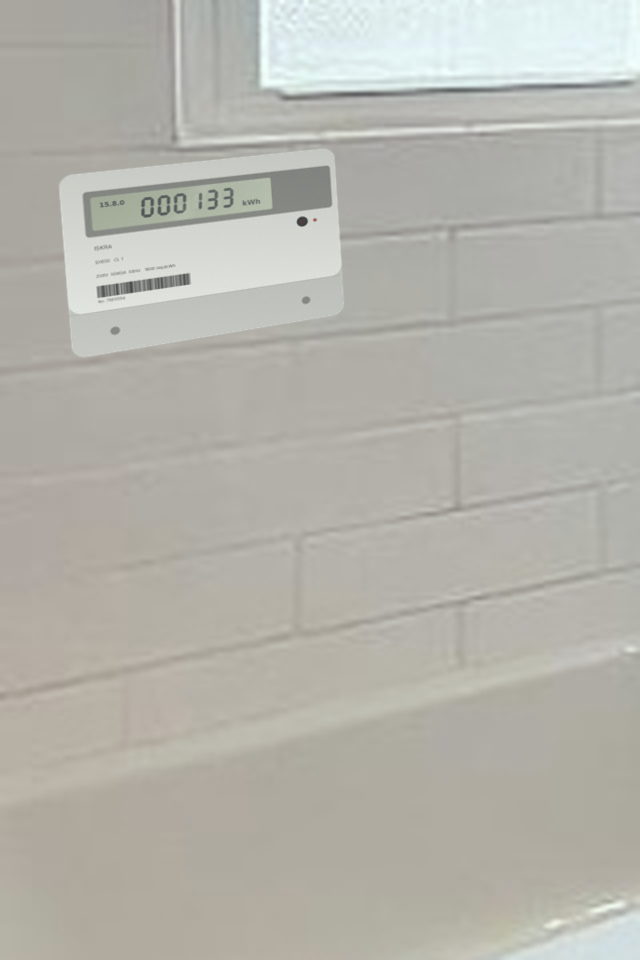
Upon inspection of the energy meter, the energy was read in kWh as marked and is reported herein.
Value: 133 kWh
